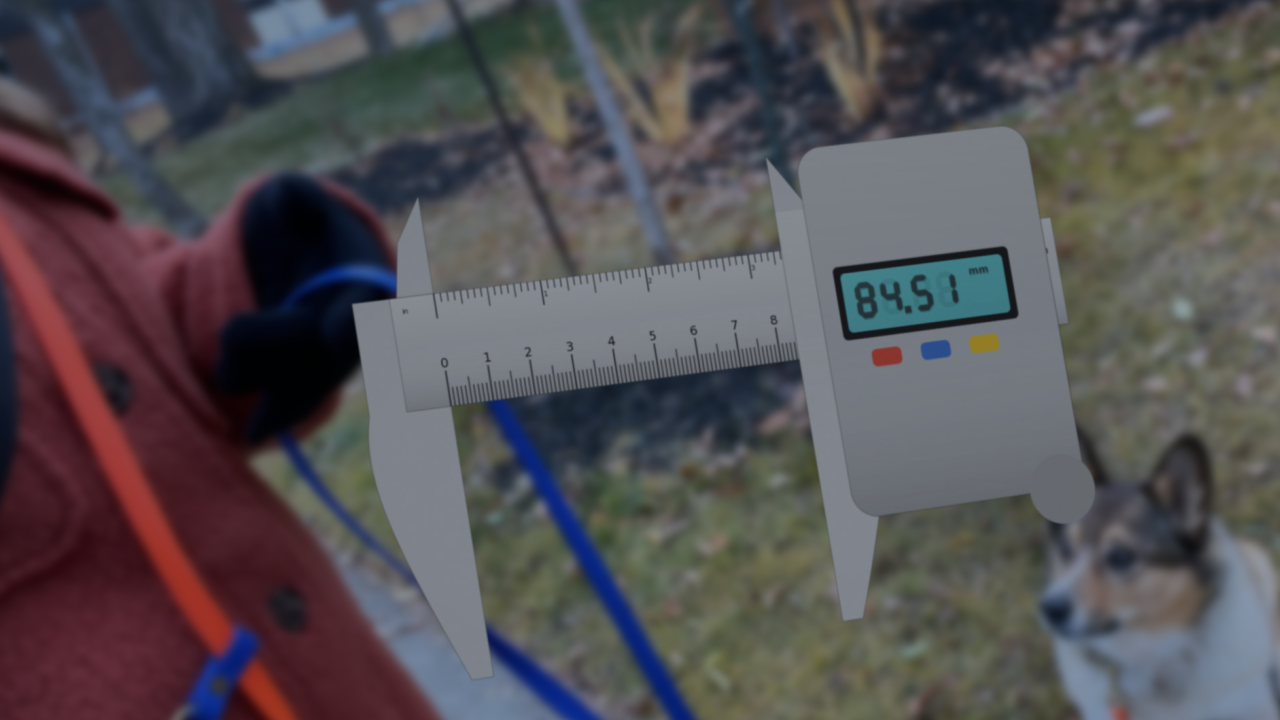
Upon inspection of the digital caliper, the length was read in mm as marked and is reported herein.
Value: 84.51 mm
